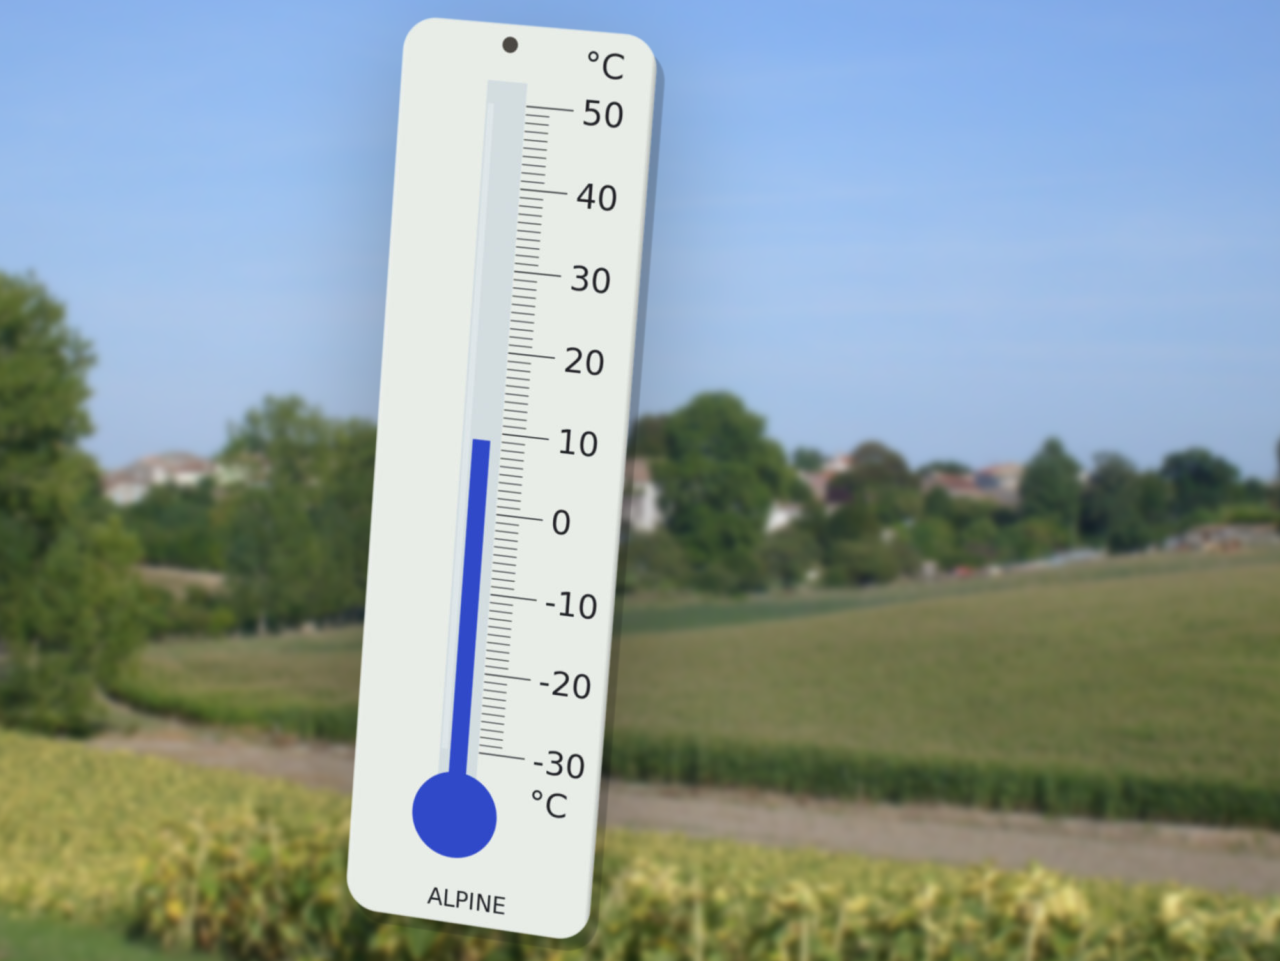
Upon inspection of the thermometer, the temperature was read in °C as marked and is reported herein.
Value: 9 °C
